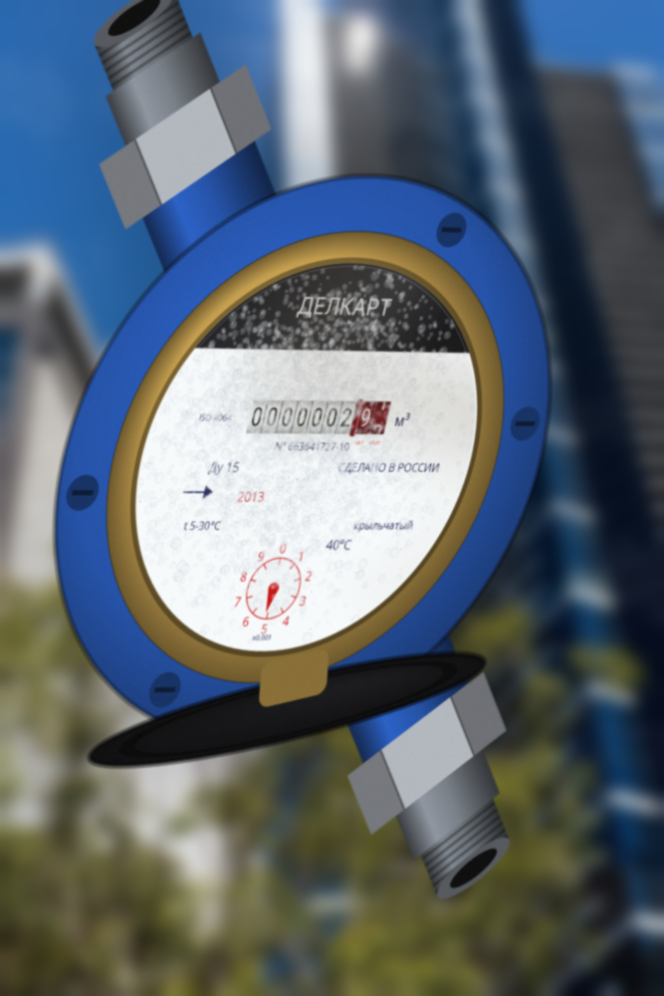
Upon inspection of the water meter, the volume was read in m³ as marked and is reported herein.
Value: 2.915 m³
